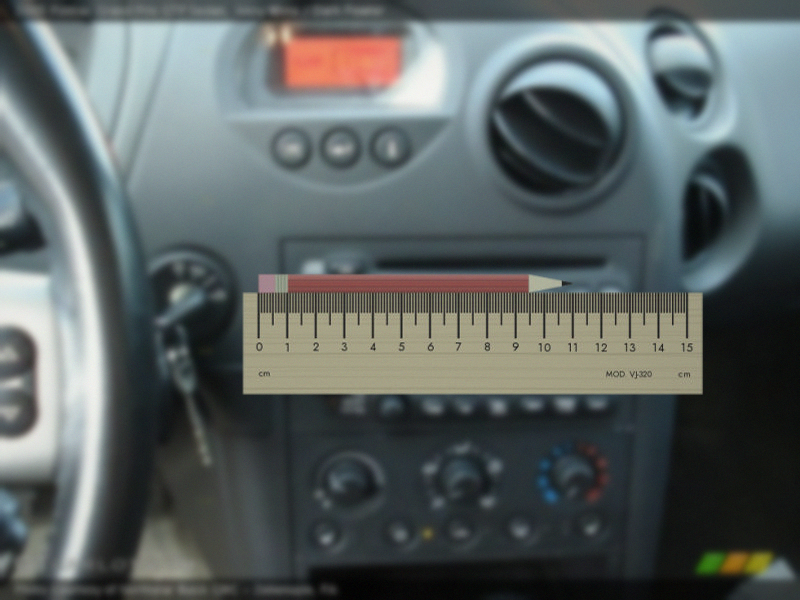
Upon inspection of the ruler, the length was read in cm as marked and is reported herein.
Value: 11 cm
